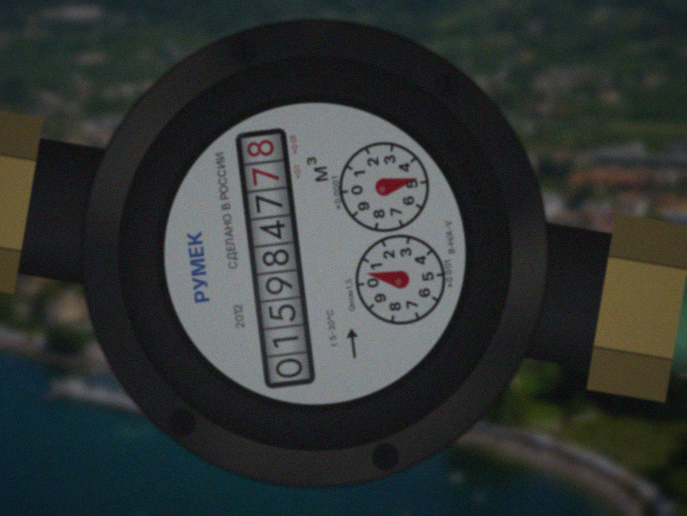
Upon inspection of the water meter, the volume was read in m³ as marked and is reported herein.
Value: 159847.7804 m³
